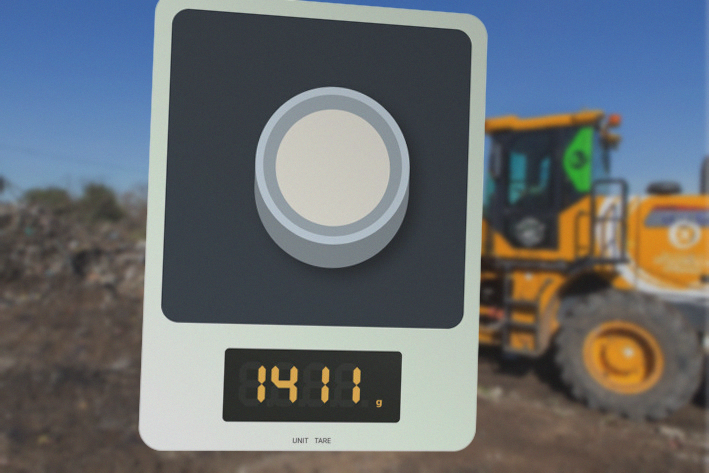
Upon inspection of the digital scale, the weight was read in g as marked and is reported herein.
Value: 1411 g
